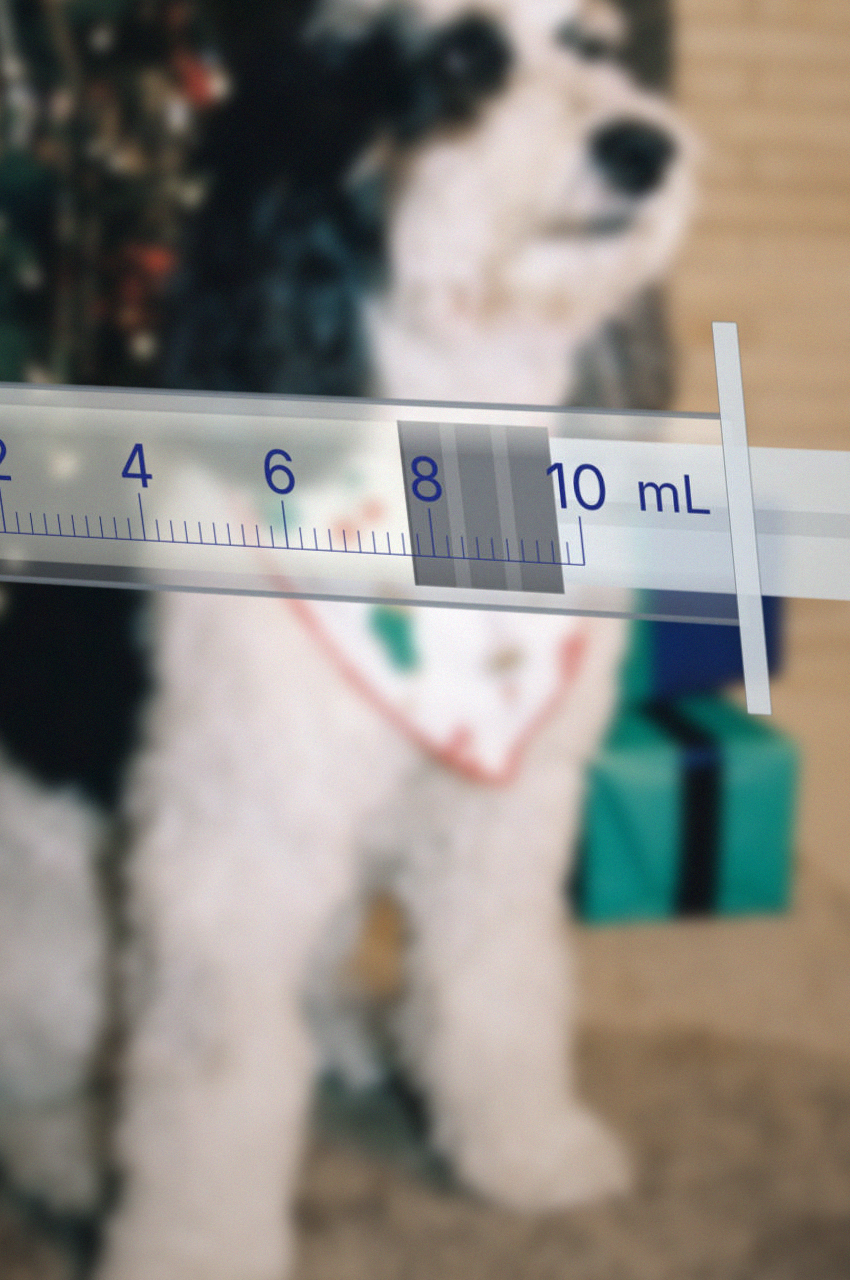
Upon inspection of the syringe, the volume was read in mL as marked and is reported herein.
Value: 7.7 mL
